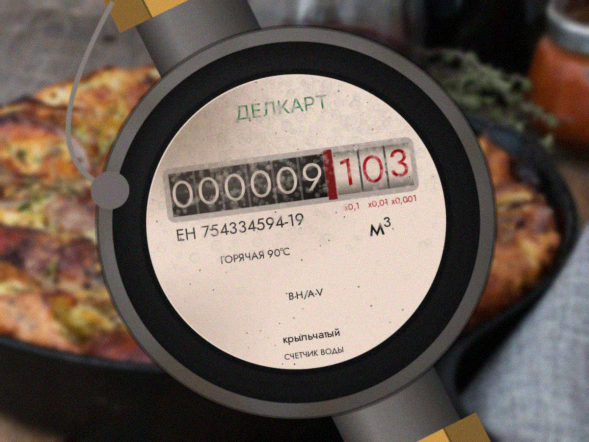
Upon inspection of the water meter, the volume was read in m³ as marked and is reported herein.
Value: 9.103 m³
